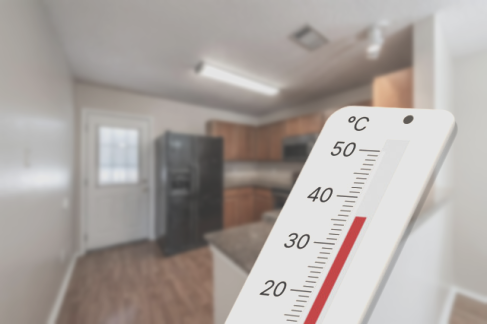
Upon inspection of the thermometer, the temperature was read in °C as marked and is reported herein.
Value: 36 °C
